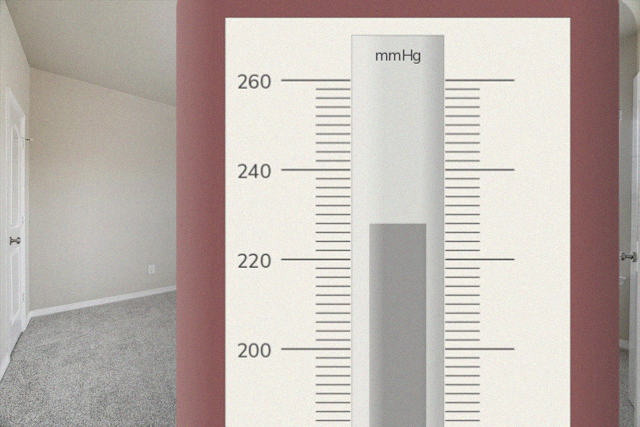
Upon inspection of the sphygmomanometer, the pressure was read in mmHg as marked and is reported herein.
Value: 228 mmHg
